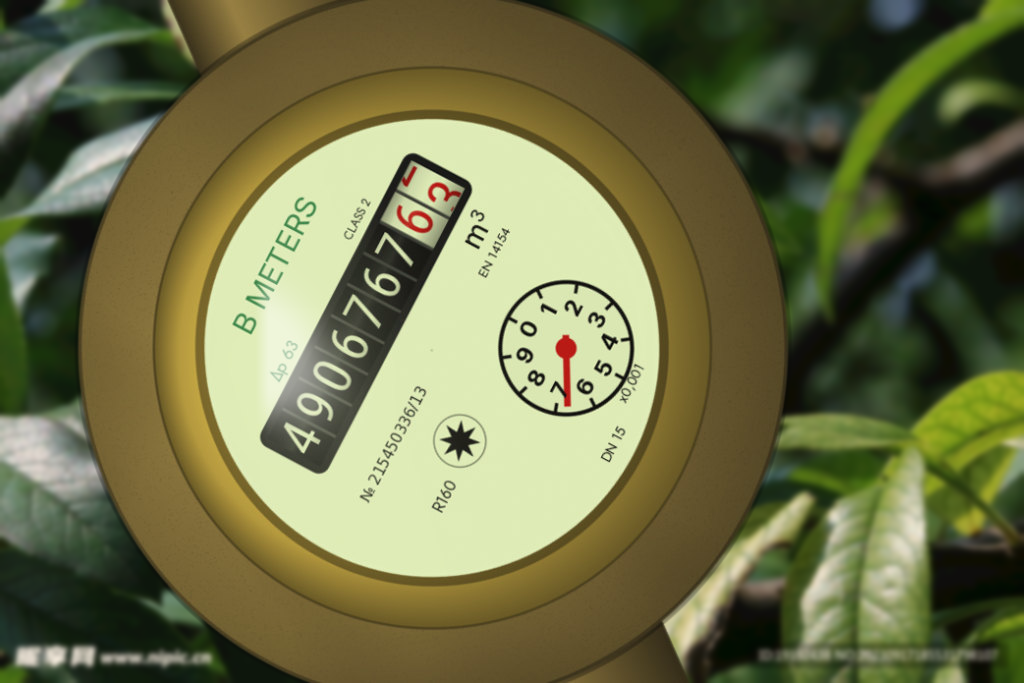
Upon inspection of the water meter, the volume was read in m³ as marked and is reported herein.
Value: 4906767.626 m³
